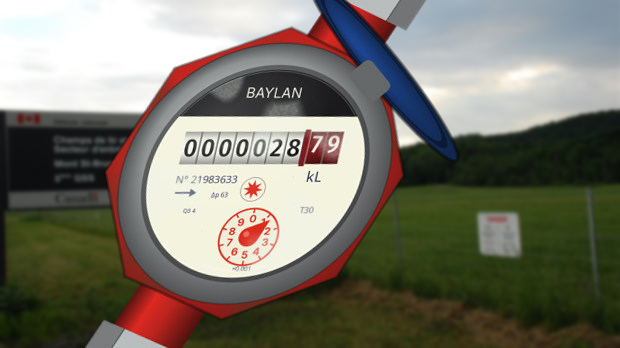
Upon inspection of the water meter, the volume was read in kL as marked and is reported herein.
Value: 28.791 kL
